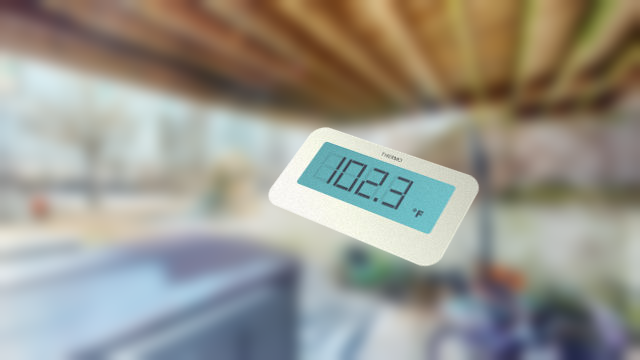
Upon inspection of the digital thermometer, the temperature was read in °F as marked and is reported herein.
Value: 102.3 °F
